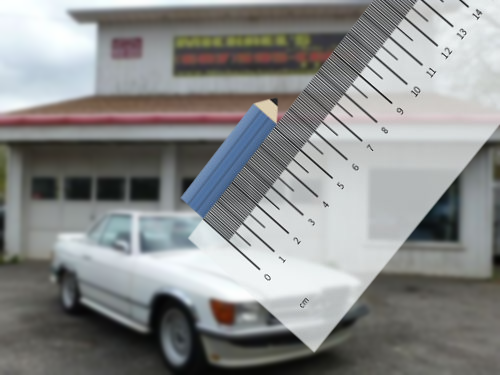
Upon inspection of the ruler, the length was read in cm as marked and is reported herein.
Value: 6 cm
